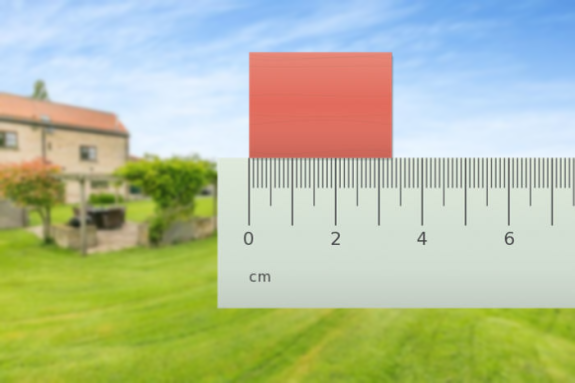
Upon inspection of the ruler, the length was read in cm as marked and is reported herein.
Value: 3.3 cm
